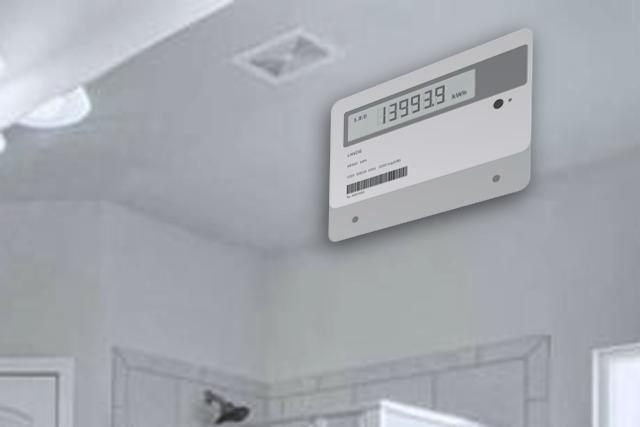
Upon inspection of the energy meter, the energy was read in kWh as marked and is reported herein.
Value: 13993.9 kWh
